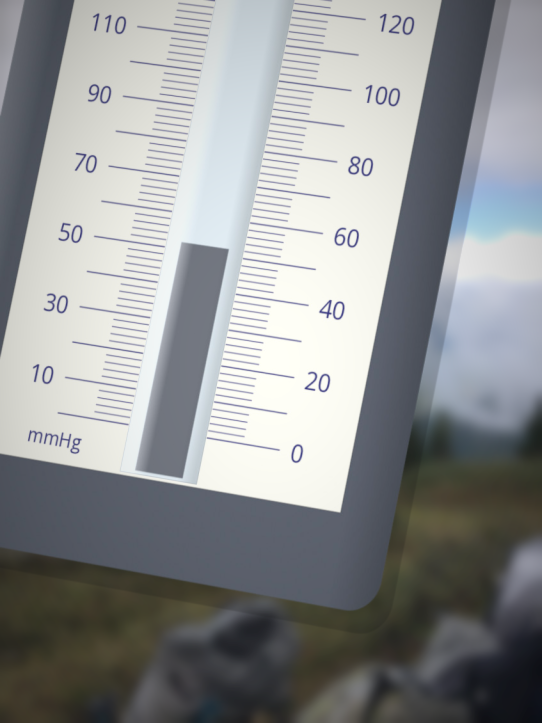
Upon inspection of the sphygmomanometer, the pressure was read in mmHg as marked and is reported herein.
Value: 52 mmHg
